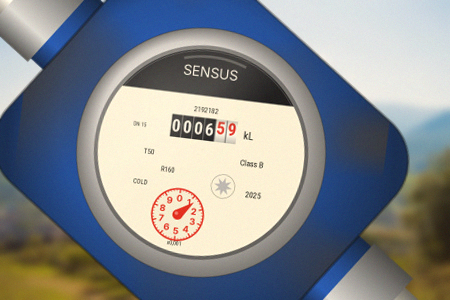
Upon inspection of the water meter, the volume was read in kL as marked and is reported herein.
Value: 6.591 kL
